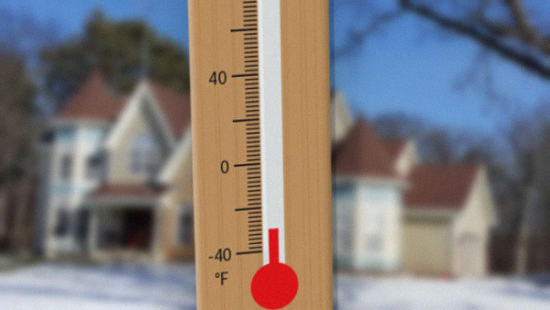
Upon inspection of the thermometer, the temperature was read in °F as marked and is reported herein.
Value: -30 °F
